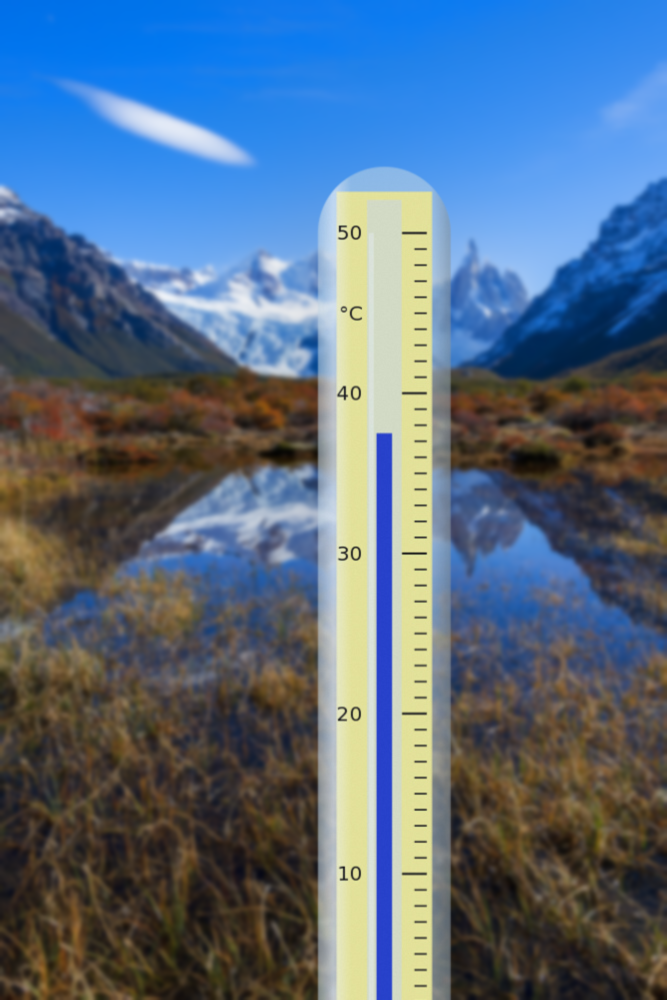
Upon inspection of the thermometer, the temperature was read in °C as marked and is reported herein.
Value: 37.5 °C
